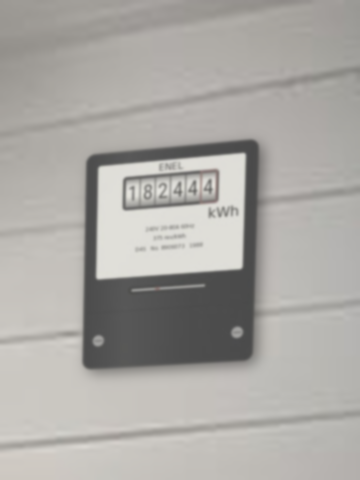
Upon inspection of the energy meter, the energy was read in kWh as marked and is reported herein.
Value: 18244.4 kWh
